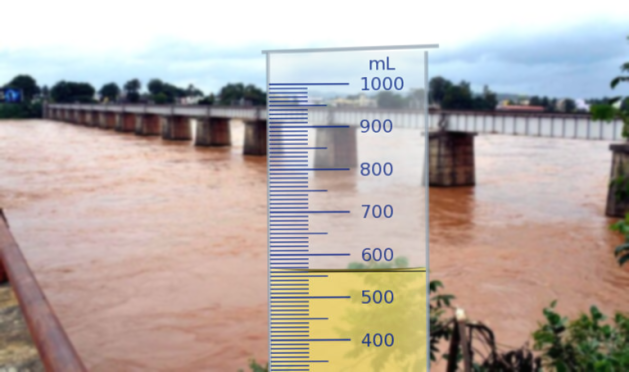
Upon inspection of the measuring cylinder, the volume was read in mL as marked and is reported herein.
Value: 560 mL
